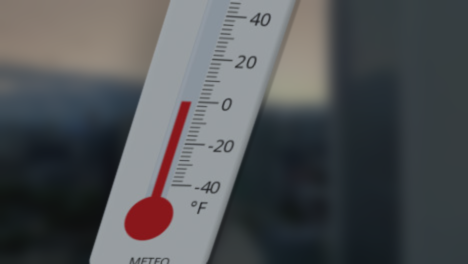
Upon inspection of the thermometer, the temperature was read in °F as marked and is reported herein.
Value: 0 °F
